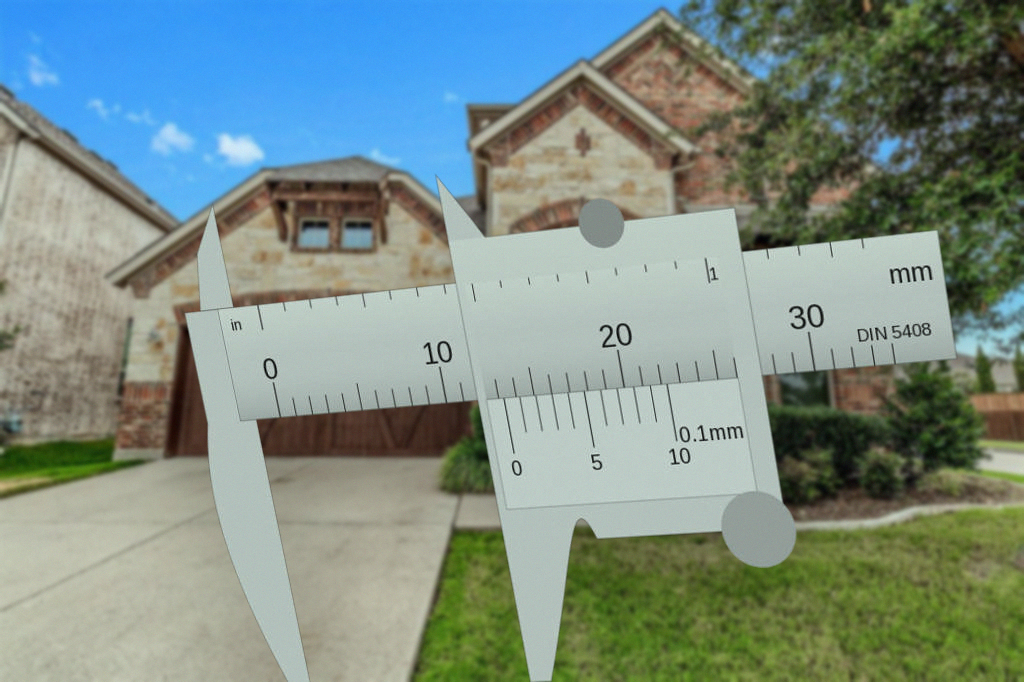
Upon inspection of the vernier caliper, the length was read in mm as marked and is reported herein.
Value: 13.3 mm
